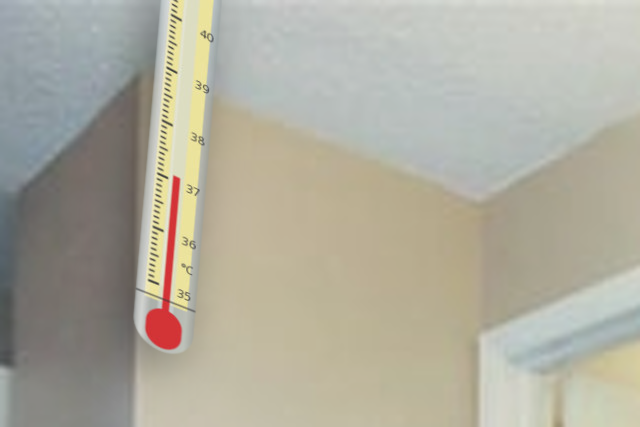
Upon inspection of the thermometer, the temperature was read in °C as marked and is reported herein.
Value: 37.1 °C
